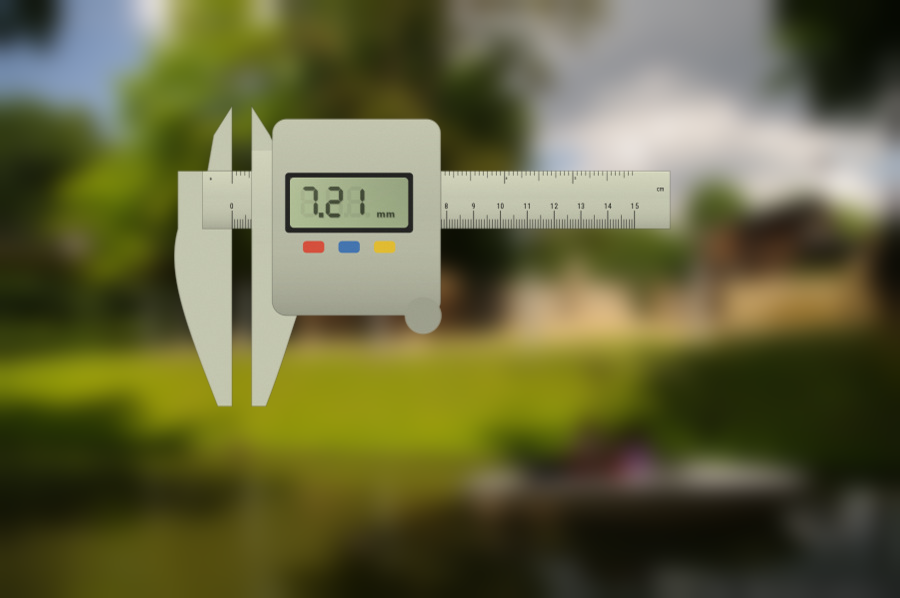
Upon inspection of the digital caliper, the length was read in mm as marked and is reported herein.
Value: 7.21 mm
